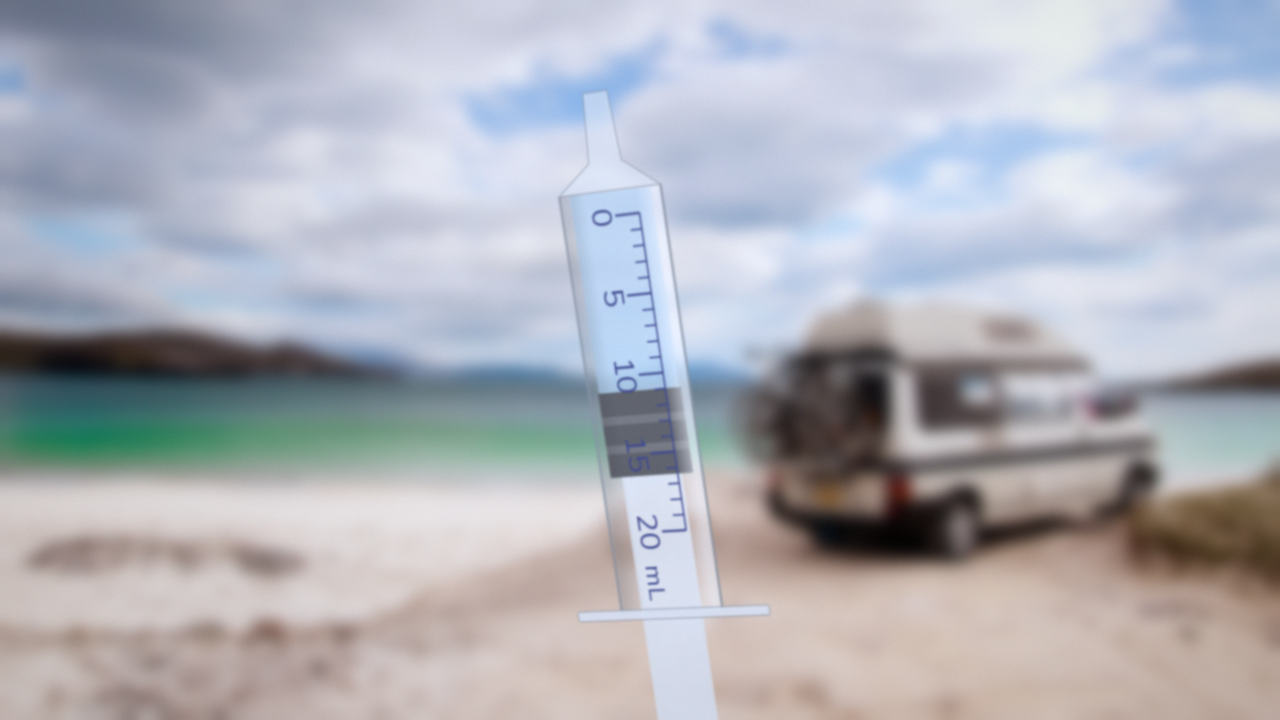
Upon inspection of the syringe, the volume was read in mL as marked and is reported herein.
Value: 11 mL
